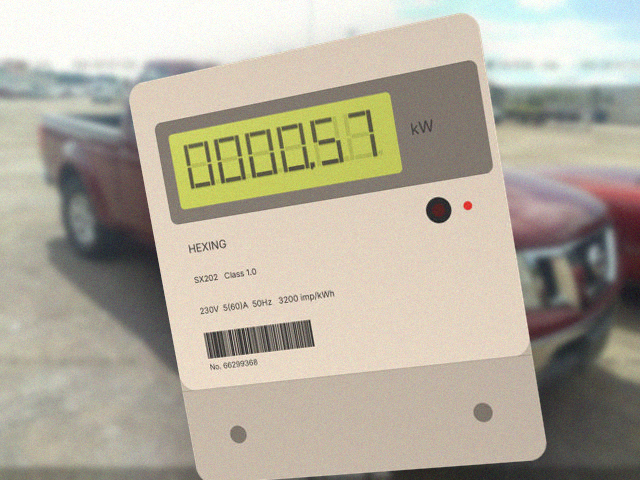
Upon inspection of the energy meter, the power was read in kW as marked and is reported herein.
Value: 0.57 kW
